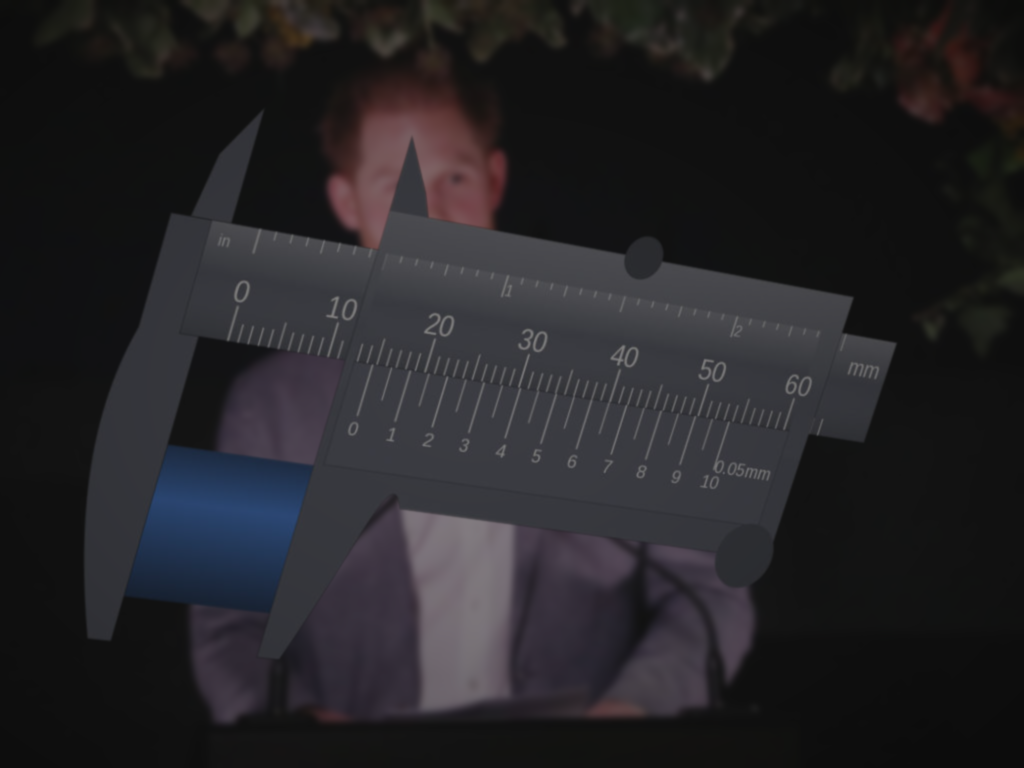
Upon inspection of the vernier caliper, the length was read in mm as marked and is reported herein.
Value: 14.6 mm
